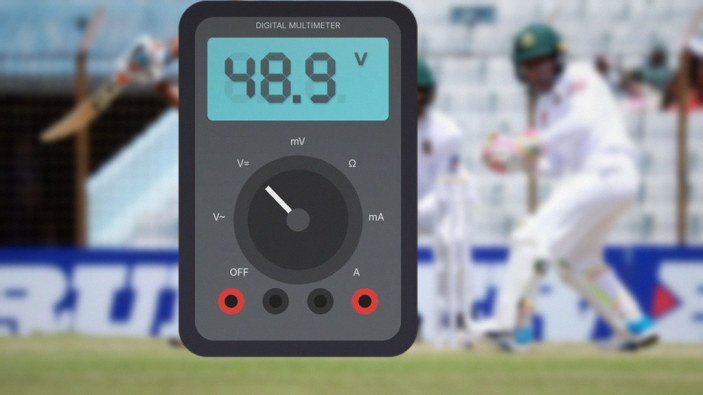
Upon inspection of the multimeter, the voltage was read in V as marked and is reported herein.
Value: 48.9 V
